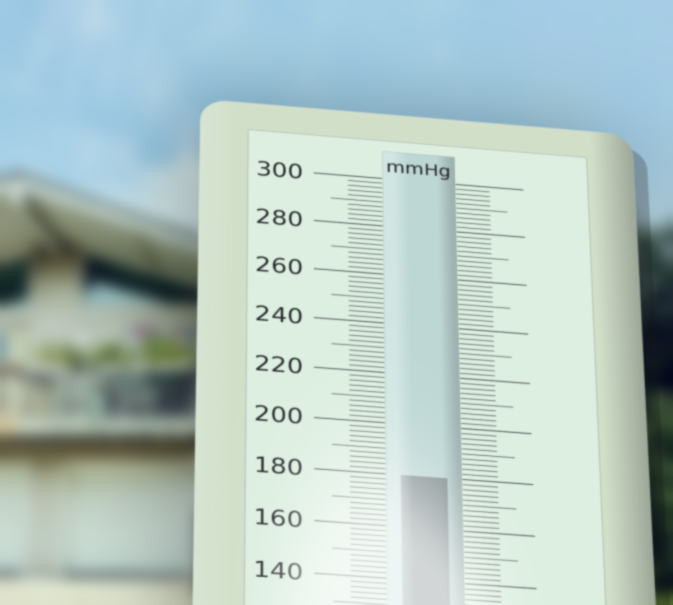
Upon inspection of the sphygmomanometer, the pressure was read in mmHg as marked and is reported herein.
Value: 180 mmHg
